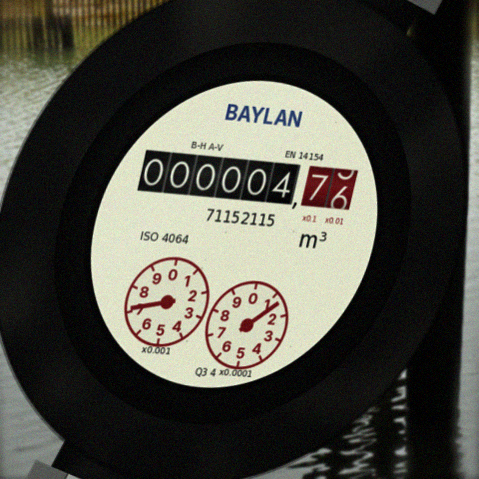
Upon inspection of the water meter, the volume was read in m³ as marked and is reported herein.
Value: 4.7571 m³
